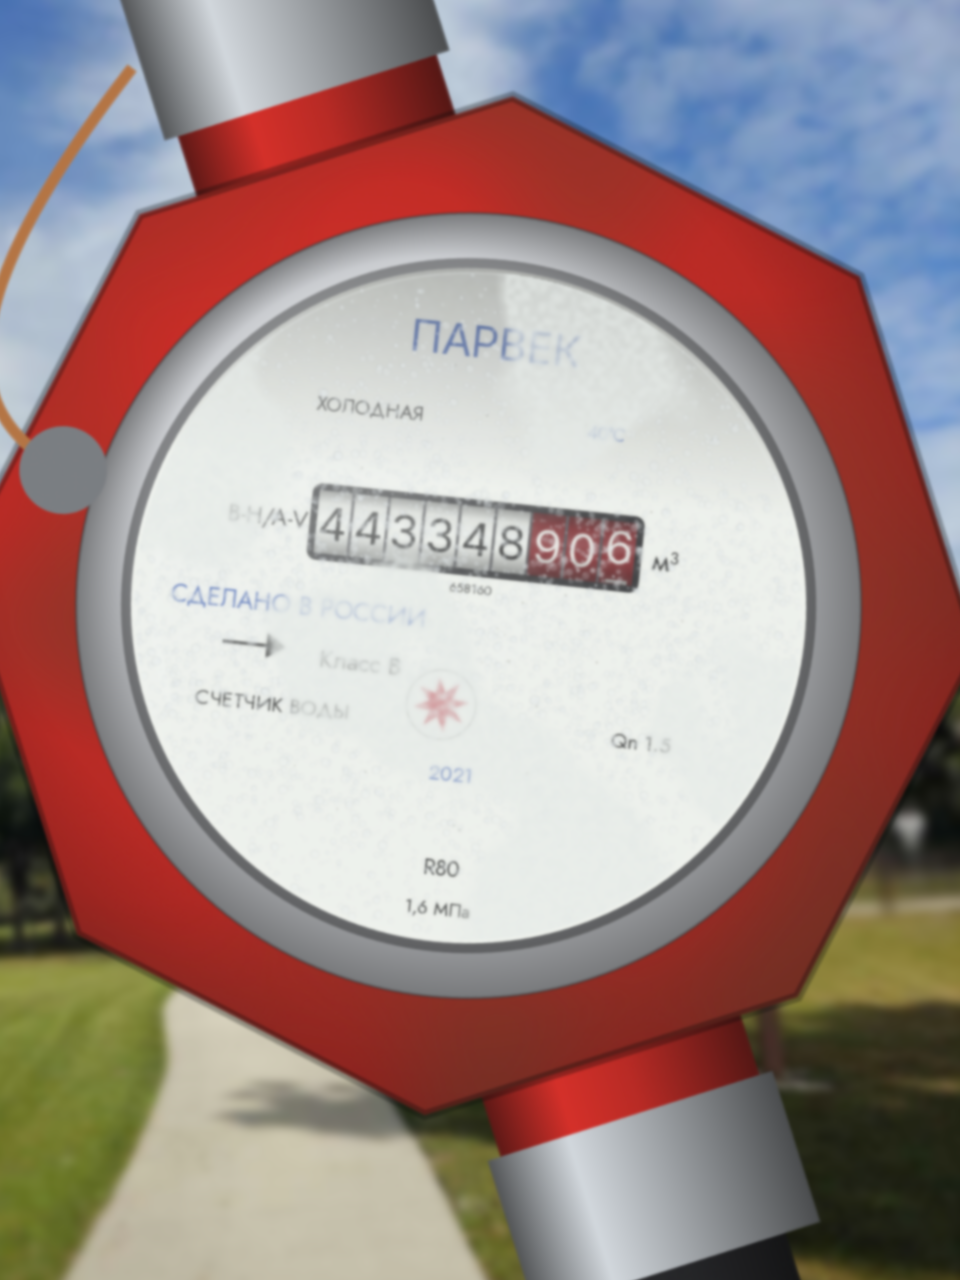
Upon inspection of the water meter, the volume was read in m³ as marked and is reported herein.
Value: 443348.906 m³
